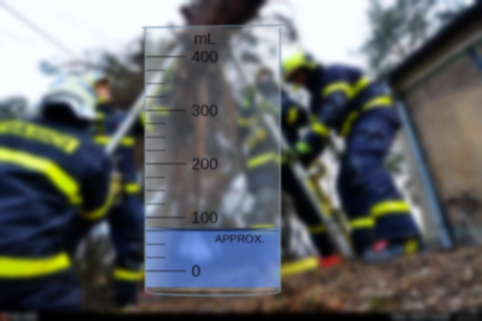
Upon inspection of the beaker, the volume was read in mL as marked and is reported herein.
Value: 75 mL
